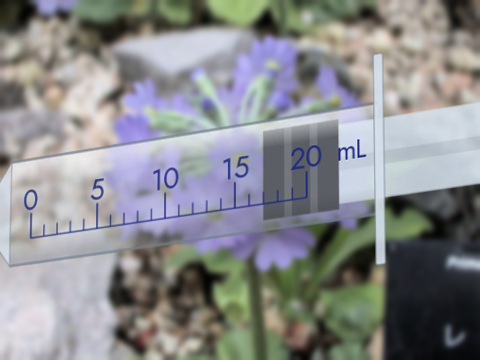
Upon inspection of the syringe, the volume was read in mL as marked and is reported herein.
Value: 17 mL
